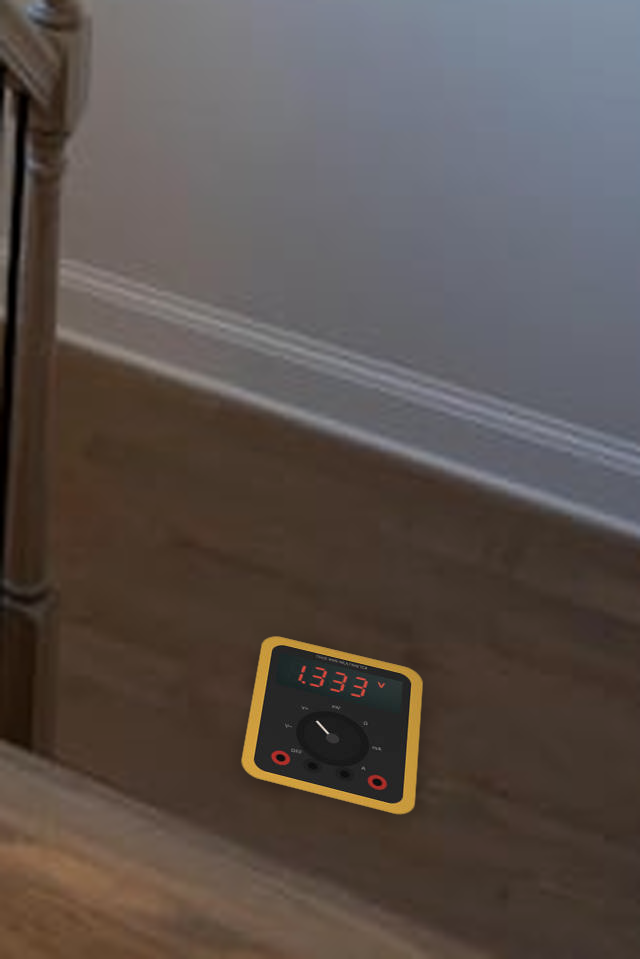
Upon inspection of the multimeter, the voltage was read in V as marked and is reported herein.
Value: 1.333 V
